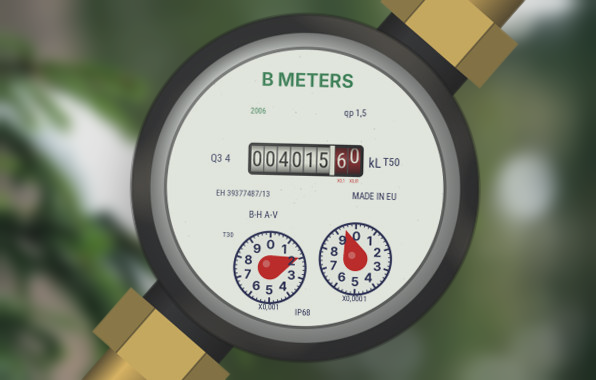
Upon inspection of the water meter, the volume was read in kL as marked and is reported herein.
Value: 4015.6019 kL
